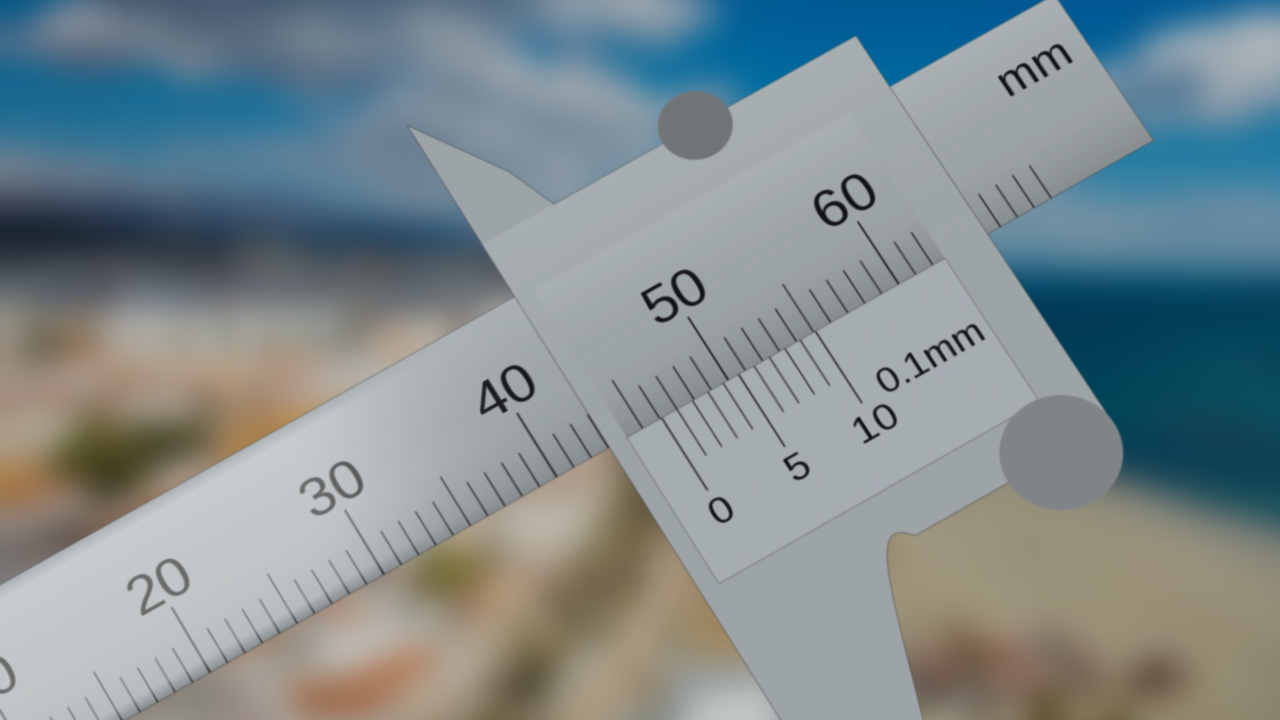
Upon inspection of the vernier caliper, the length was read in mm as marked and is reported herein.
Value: 46.1 mm
